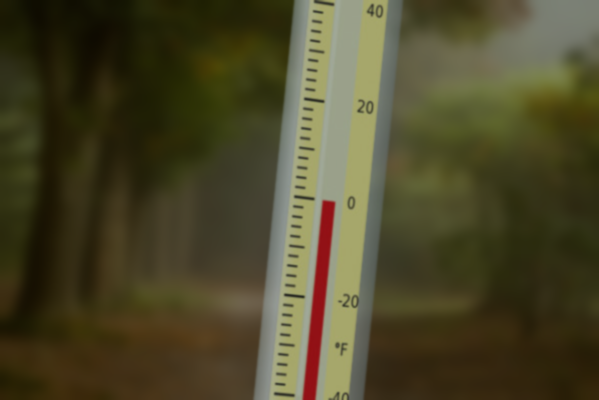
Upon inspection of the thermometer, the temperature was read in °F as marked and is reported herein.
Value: 0 °F
